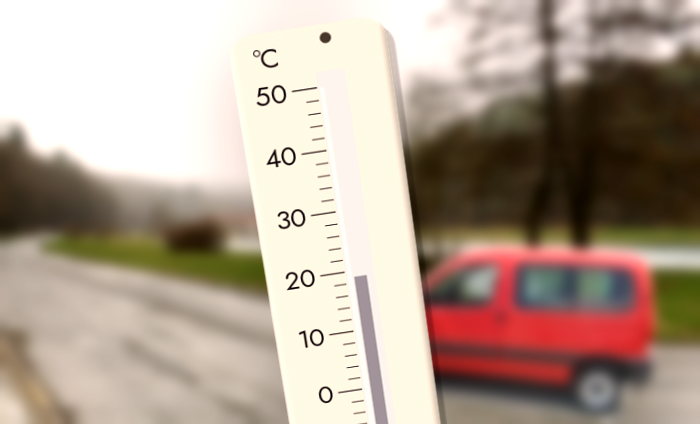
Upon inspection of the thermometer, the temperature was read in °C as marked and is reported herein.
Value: 19 °C
